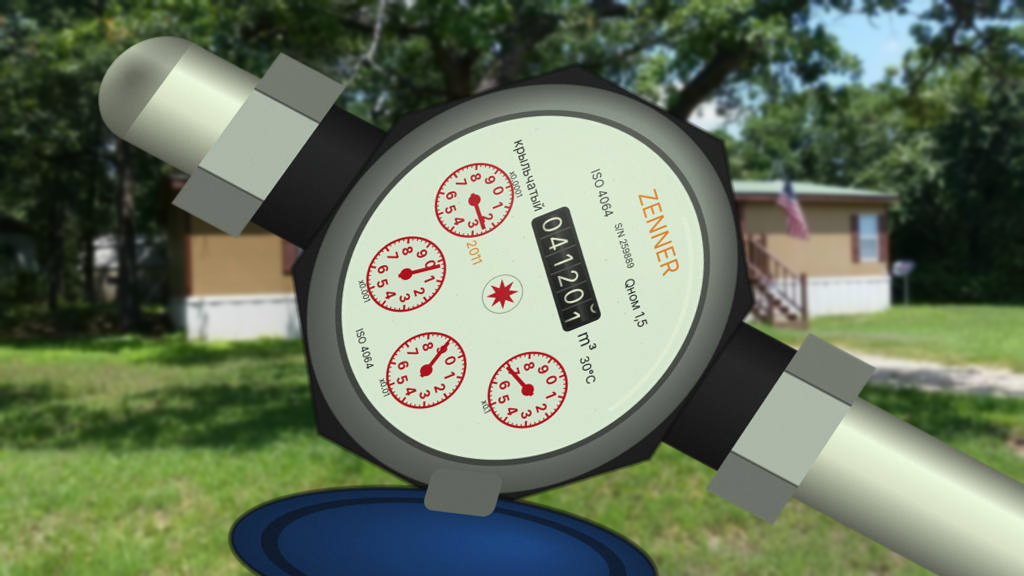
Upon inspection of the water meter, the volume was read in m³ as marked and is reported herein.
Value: 41200.6902 m³
